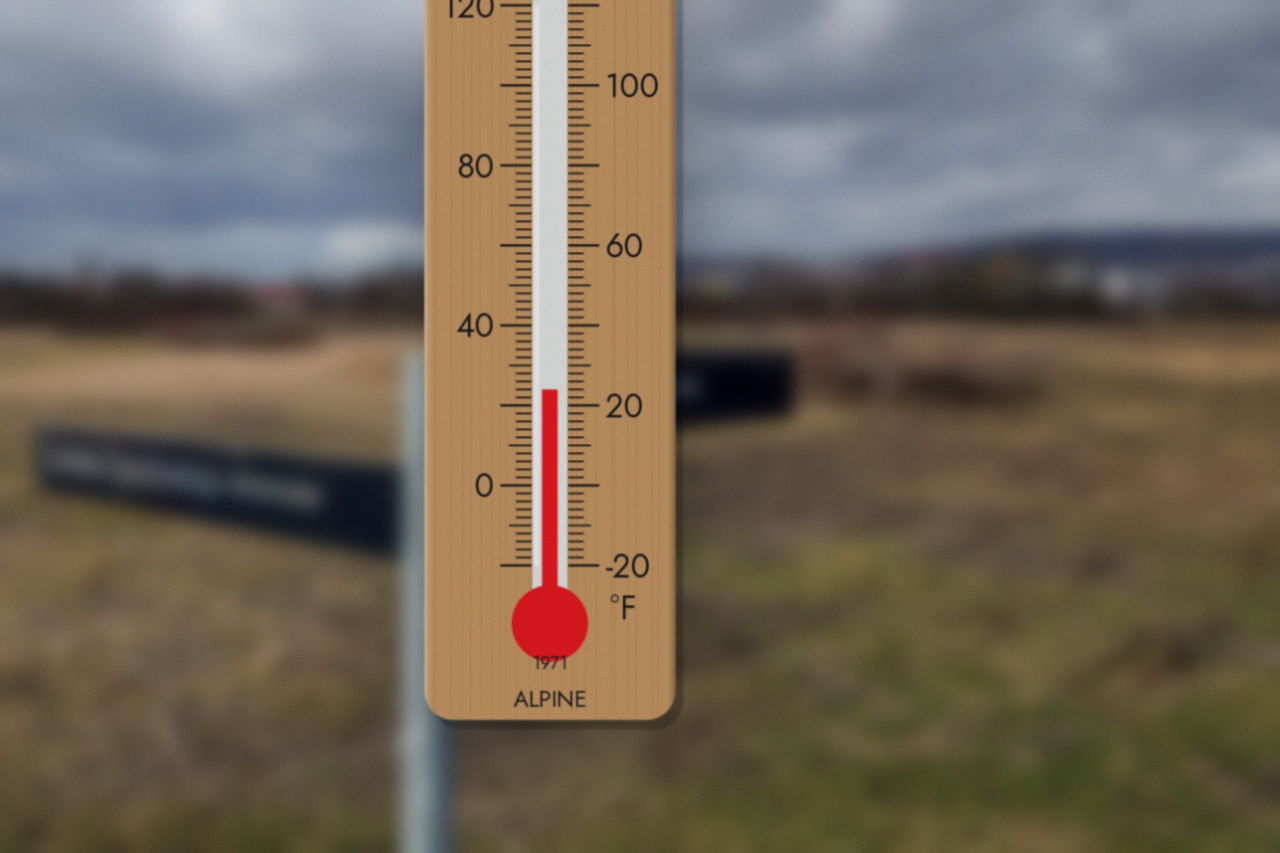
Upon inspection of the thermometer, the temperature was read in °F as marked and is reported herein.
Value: 24 °F
